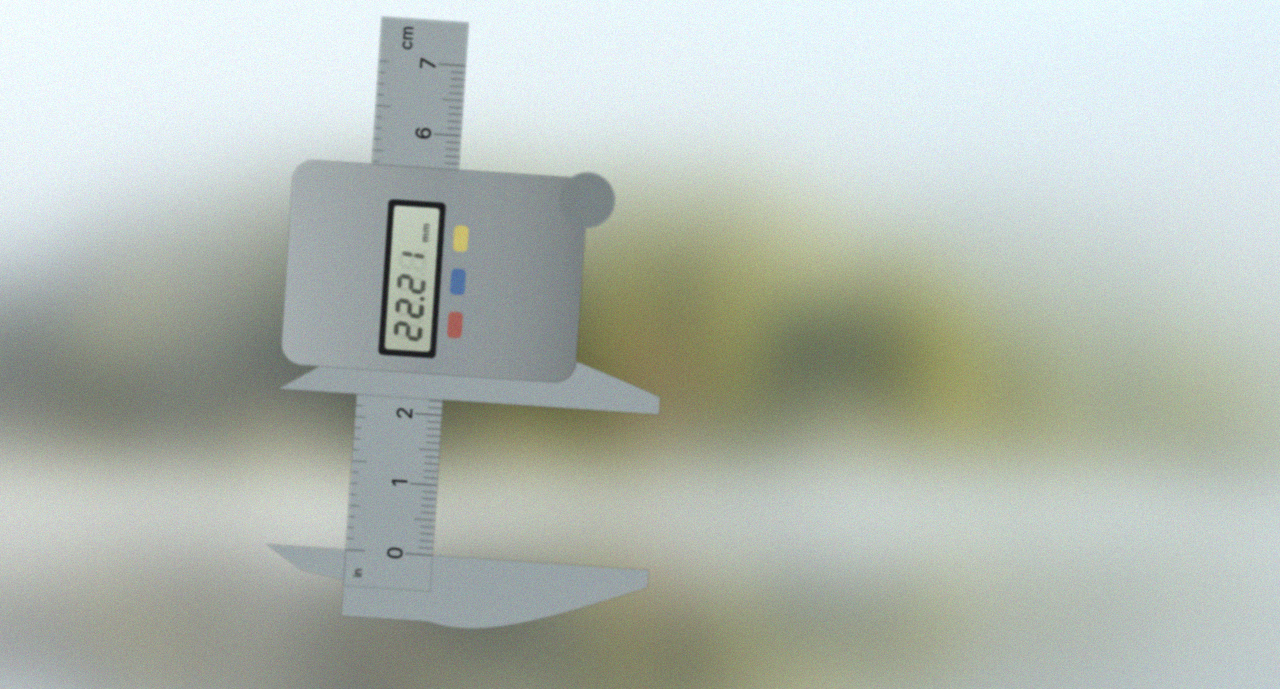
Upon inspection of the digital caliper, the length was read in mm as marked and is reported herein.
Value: 22.21 mm
